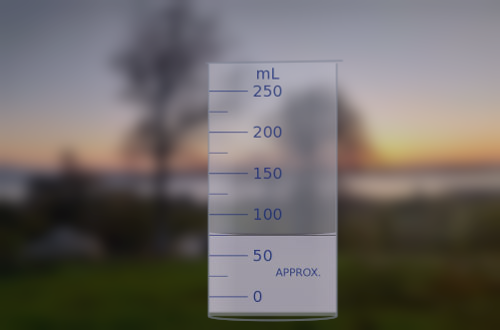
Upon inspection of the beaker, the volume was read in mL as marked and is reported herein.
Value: 75 mL
